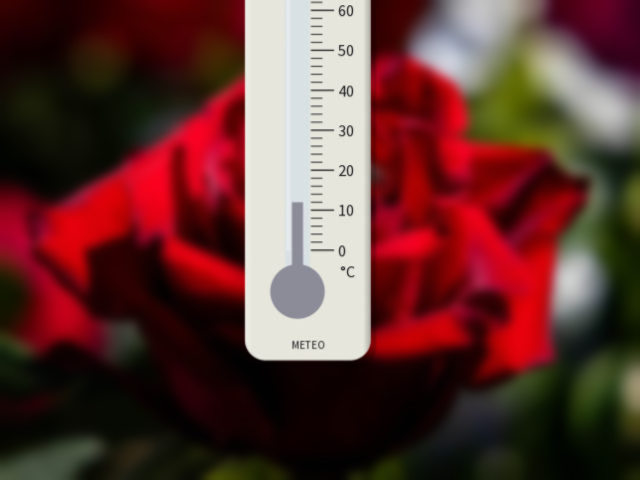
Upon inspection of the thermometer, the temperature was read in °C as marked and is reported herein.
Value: 12 °C
